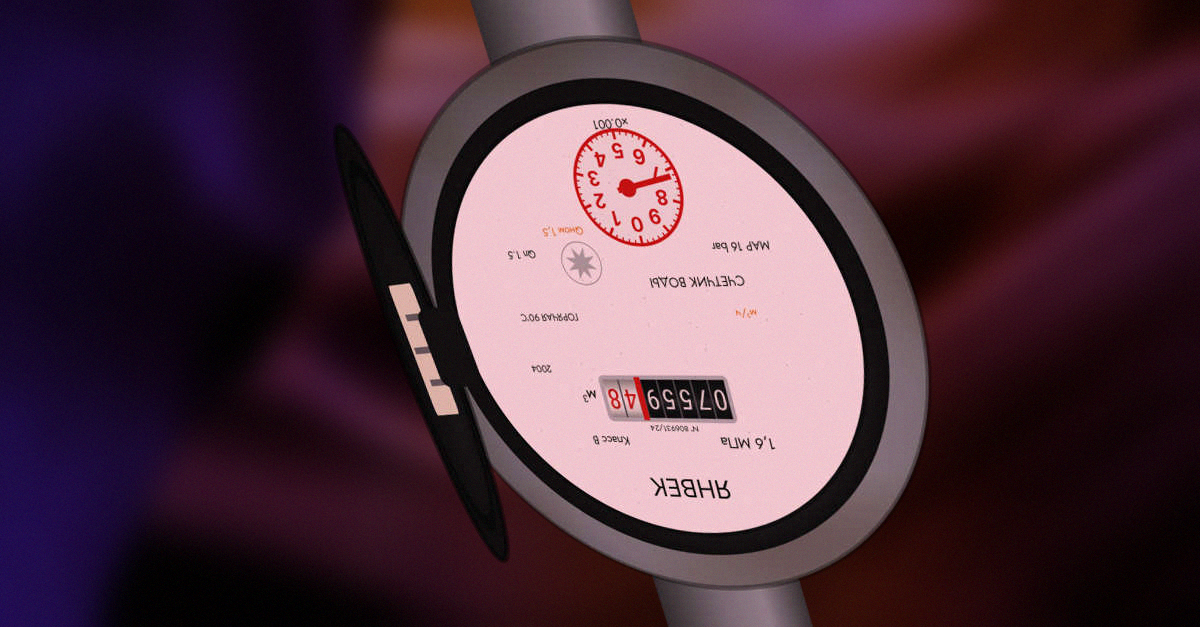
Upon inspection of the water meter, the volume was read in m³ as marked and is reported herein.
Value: 7559.487 m³
